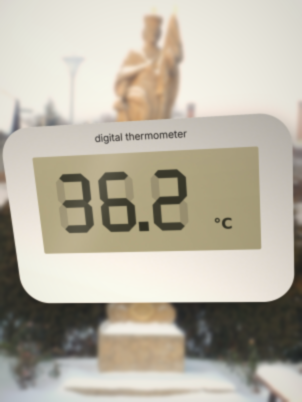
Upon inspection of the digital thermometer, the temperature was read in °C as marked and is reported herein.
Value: 36.2 °C
